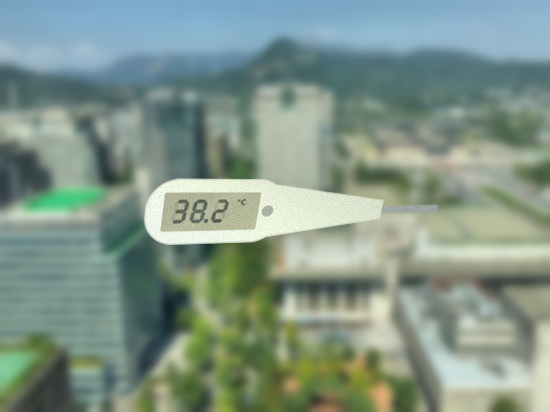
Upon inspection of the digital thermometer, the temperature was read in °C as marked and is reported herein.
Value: 38.2 °C
